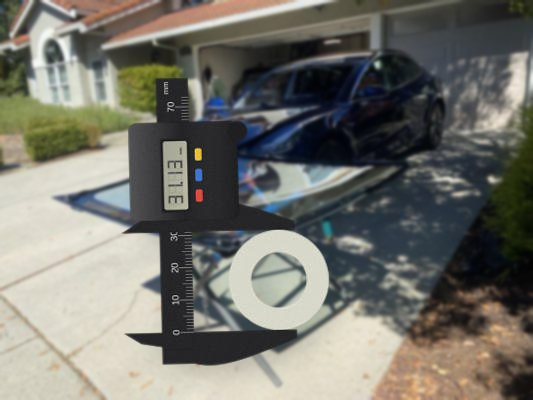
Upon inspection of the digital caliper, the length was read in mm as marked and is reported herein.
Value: 31.13 mm
